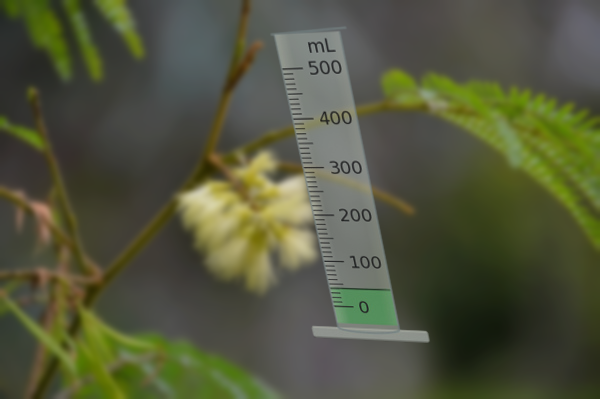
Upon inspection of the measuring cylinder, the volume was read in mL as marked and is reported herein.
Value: 40 mL
